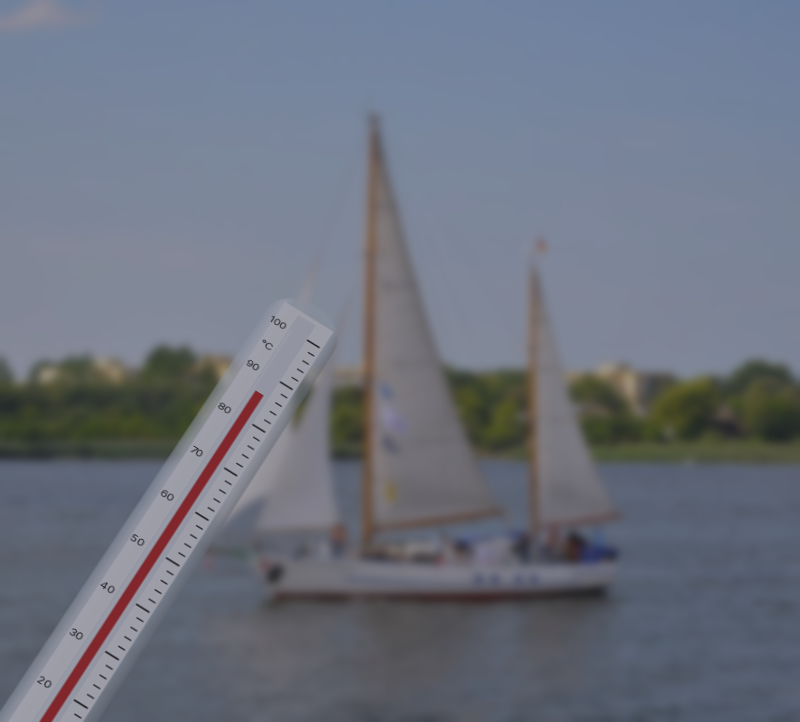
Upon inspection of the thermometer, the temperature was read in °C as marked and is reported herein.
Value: 86 °C
